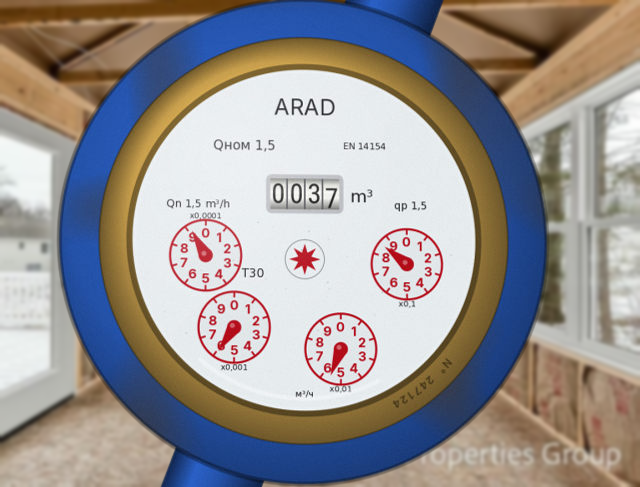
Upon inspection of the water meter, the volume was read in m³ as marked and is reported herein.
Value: 36.8559 m³
